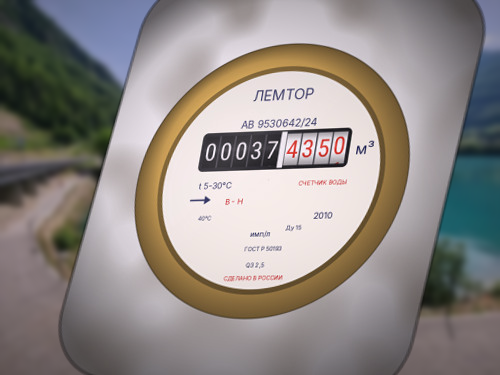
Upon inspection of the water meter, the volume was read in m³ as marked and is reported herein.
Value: 37.4350 m³
